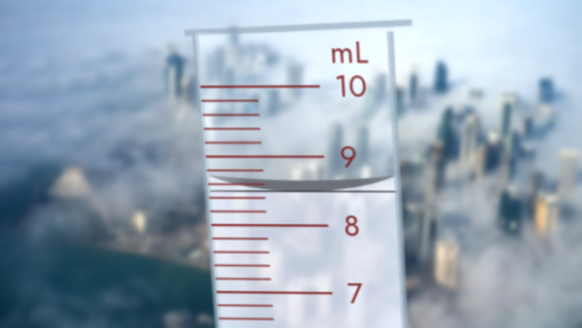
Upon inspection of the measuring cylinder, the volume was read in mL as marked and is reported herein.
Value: 8.5 mL
